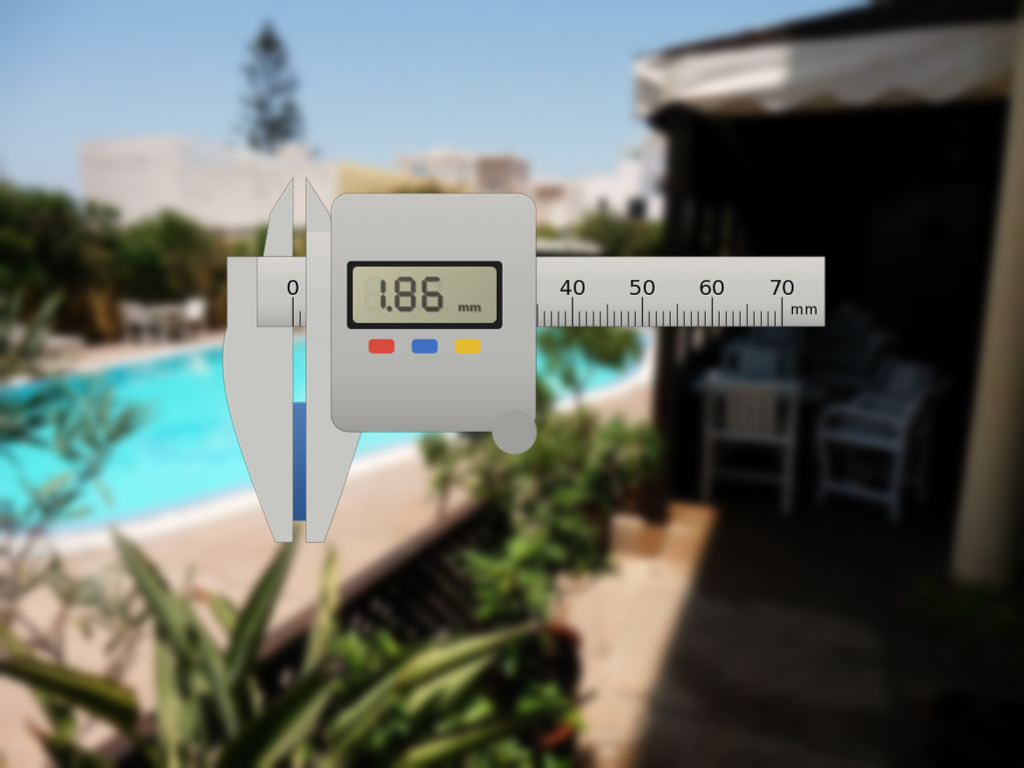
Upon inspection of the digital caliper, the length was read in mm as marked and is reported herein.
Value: 1.86 mm
